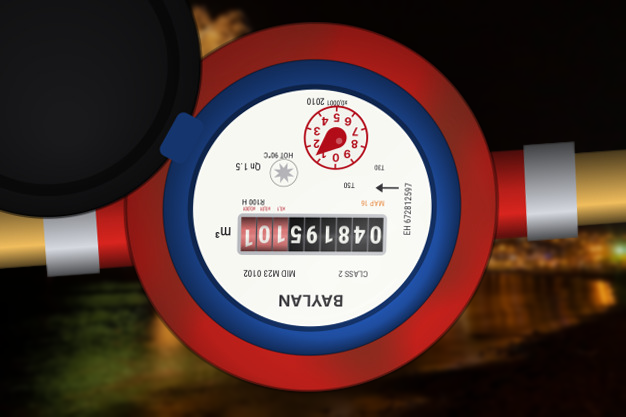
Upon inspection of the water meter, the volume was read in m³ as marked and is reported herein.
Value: 48195.1011 m³
